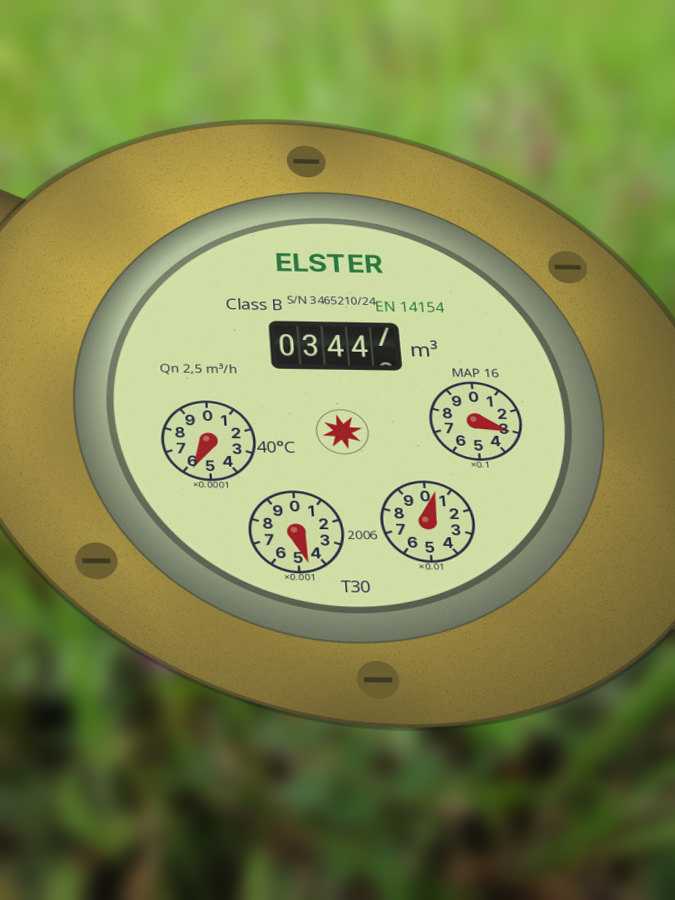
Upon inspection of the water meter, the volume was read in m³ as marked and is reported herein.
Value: 3447.3045 m³
